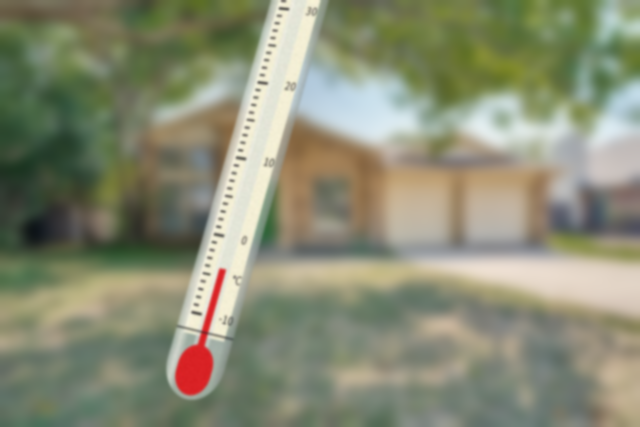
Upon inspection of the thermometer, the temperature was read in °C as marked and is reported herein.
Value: -4 °C
